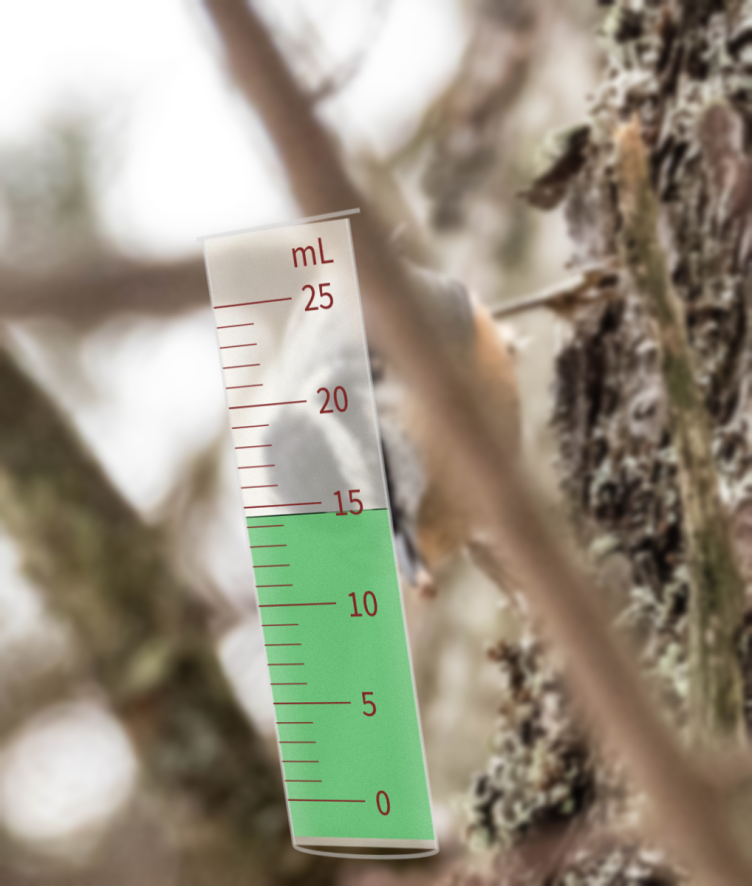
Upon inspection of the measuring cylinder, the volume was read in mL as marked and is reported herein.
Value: 14.5 mL
